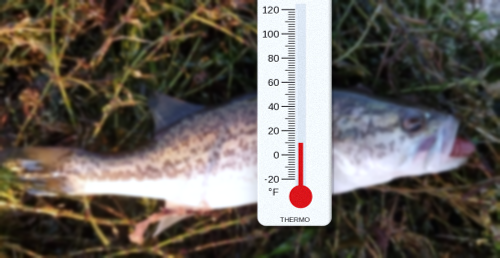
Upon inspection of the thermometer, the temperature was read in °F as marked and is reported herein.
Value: 10 °F
